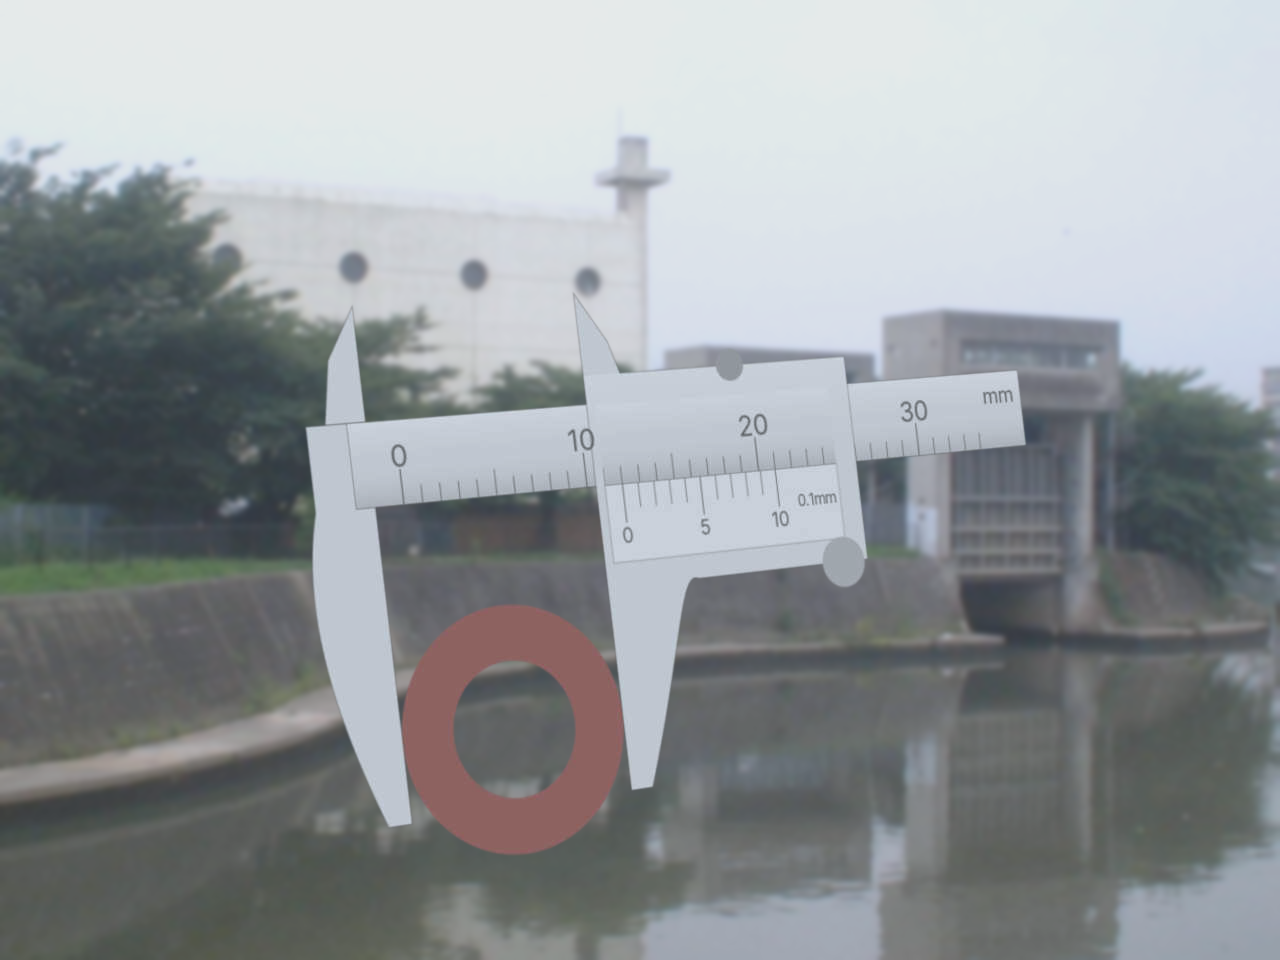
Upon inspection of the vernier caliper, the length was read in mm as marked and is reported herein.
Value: 12.0 mm
